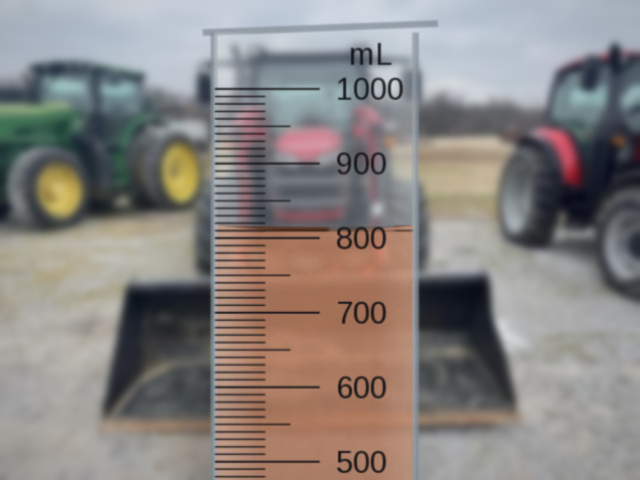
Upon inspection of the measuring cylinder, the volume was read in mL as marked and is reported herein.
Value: 810 mL
